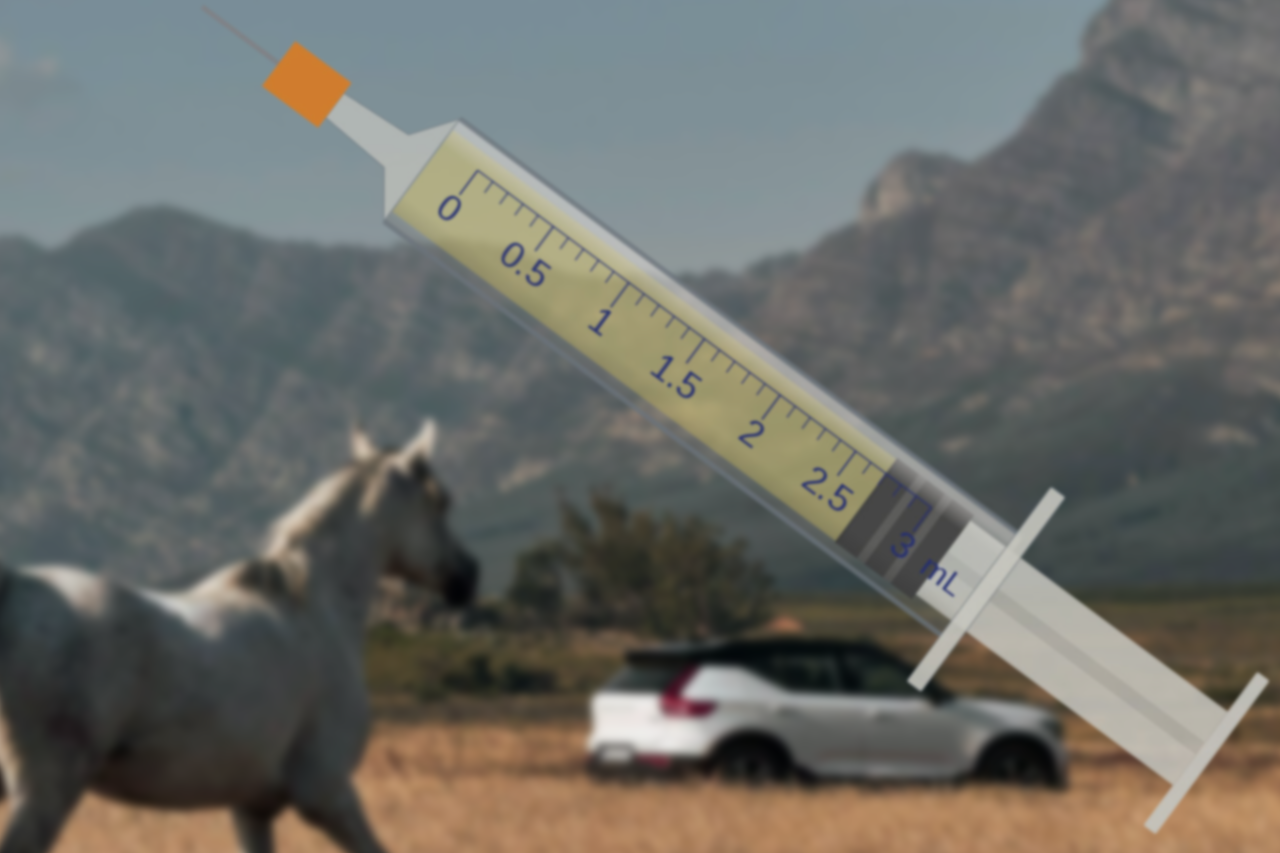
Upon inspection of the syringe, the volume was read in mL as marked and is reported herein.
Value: 2.7 mL
